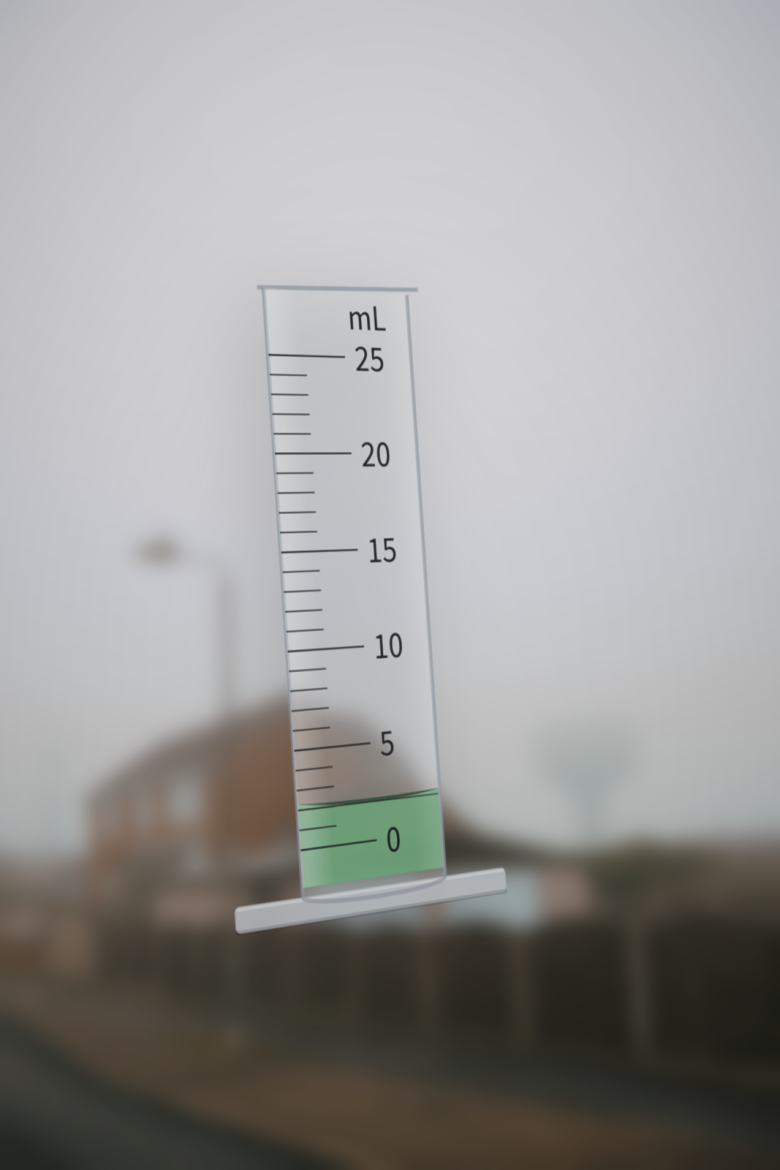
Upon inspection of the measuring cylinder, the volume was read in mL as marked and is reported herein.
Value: 2 mL
